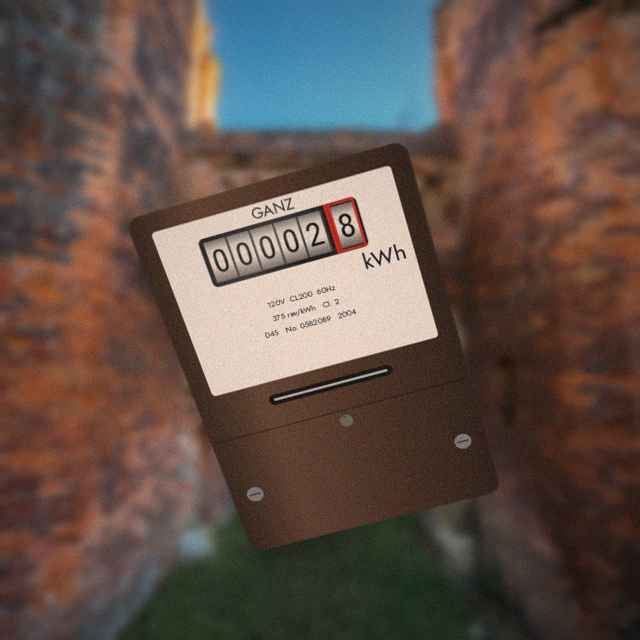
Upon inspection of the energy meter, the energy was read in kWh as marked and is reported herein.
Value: 2.8 kWh
